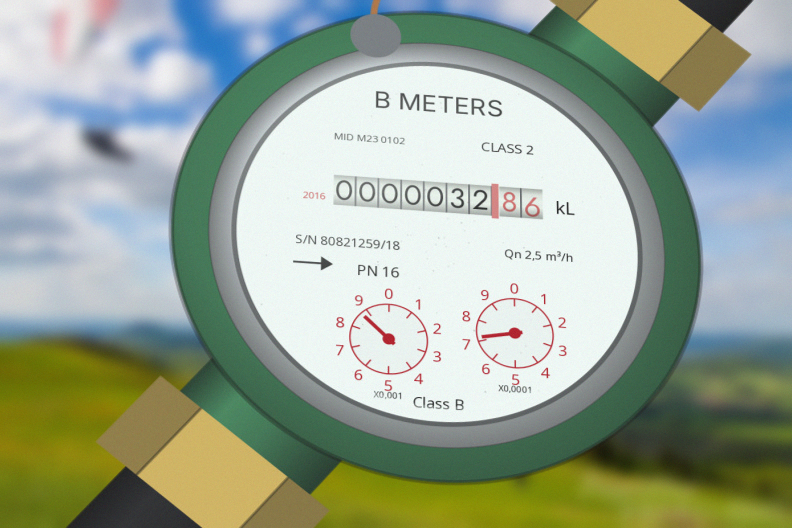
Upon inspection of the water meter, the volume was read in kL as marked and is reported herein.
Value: 32.8587 kL
